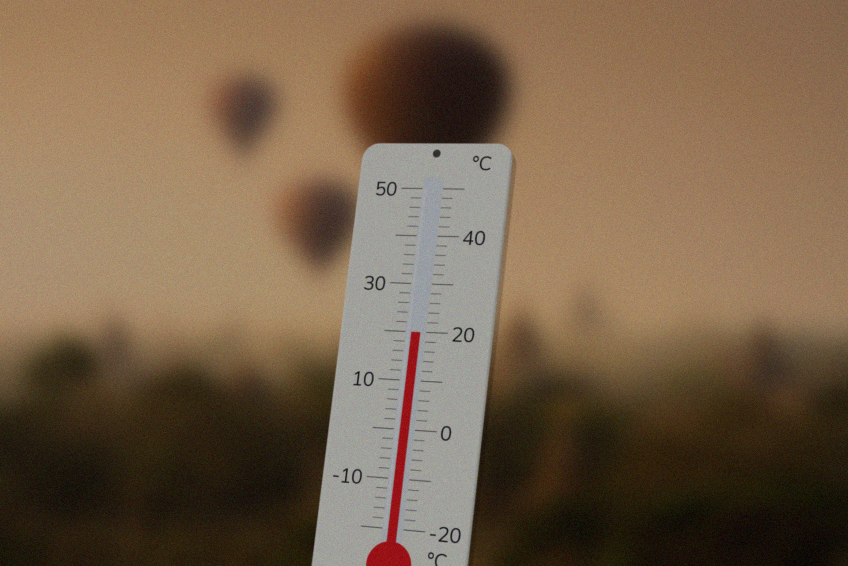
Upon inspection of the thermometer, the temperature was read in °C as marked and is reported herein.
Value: 20 °C
